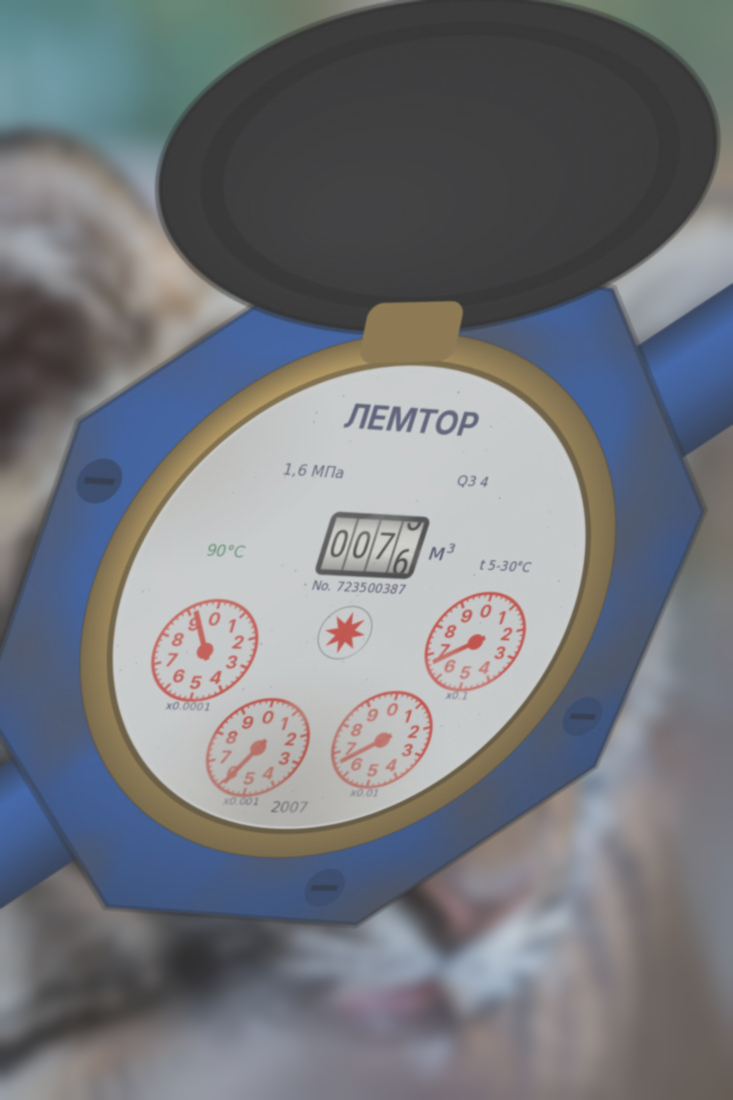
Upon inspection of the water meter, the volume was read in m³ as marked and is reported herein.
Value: 75.6659 m³
